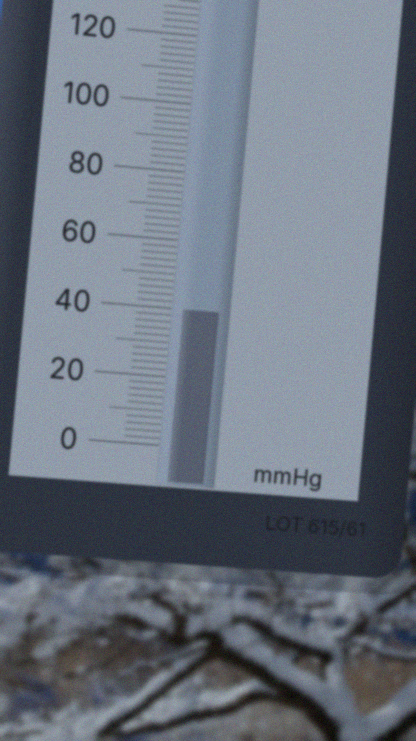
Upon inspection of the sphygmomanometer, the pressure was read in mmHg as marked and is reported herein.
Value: 40 mmHg
